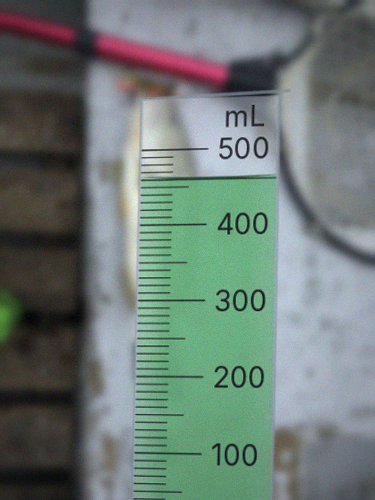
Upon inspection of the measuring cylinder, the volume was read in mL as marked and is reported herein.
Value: 460 mL
